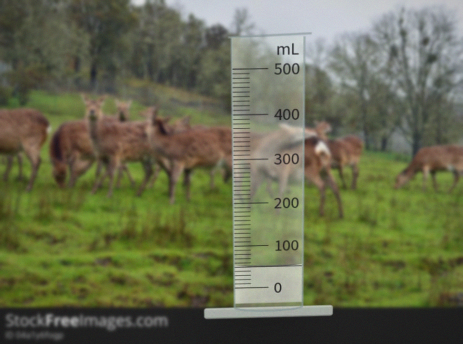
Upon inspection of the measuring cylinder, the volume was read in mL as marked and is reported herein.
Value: 50 mL
